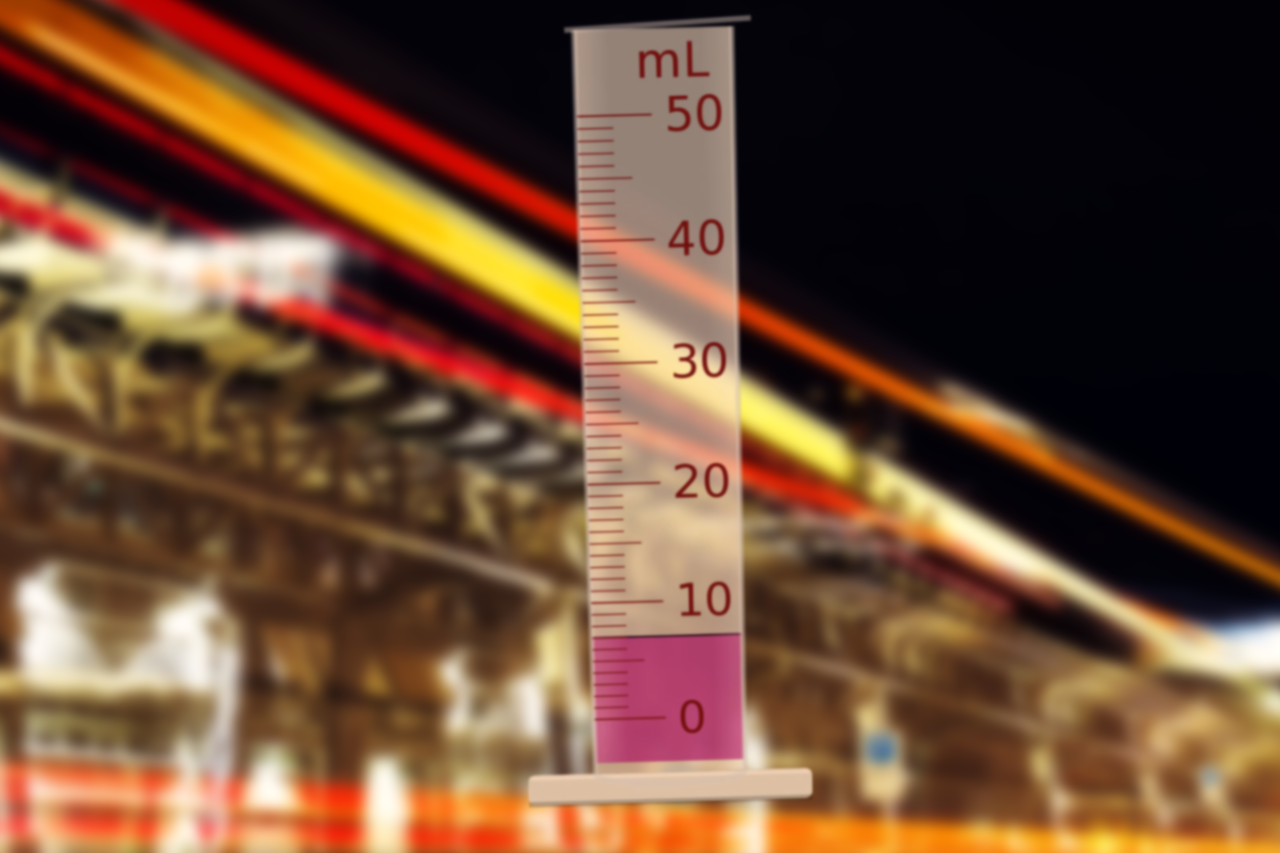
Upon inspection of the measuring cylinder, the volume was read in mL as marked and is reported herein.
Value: 7 mL
